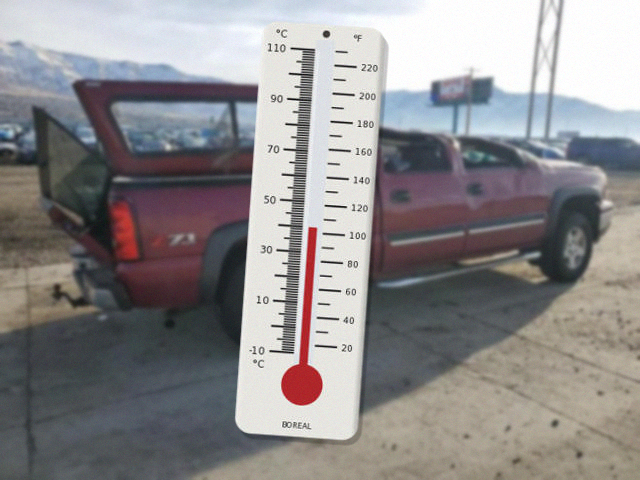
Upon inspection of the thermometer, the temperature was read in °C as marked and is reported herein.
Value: 40 °C
